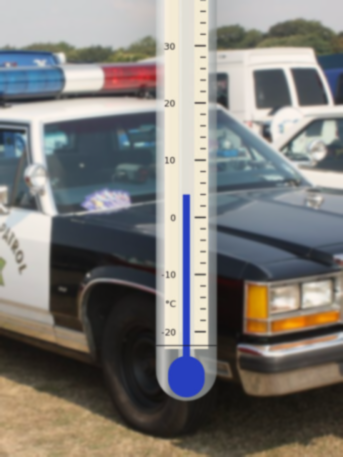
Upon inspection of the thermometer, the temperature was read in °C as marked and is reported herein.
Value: 4 °C
